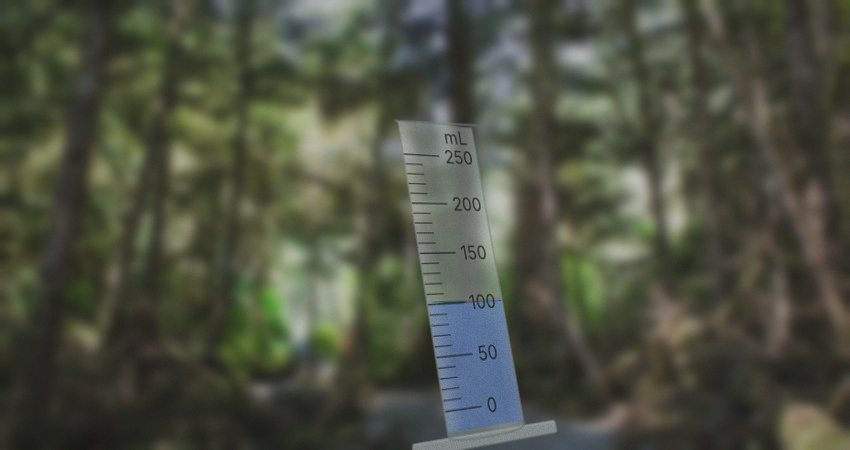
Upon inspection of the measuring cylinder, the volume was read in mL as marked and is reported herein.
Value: 100 mL
